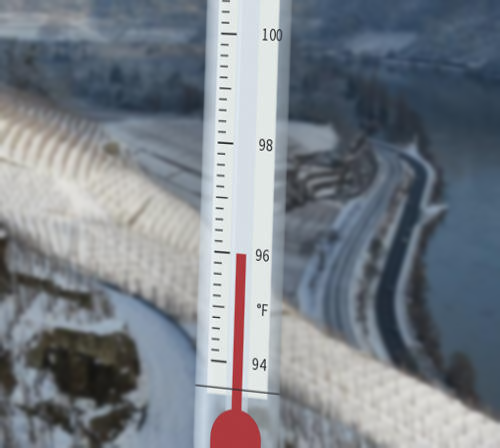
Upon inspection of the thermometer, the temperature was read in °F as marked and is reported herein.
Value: 96 °F
